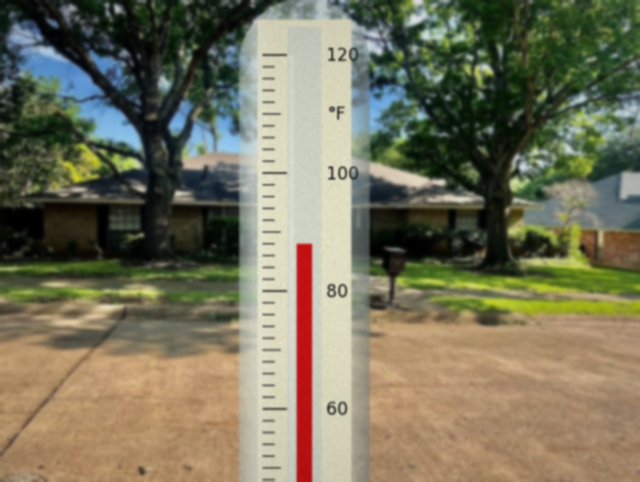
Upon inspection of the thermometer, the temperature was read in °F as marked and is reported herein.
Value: 88 °F
